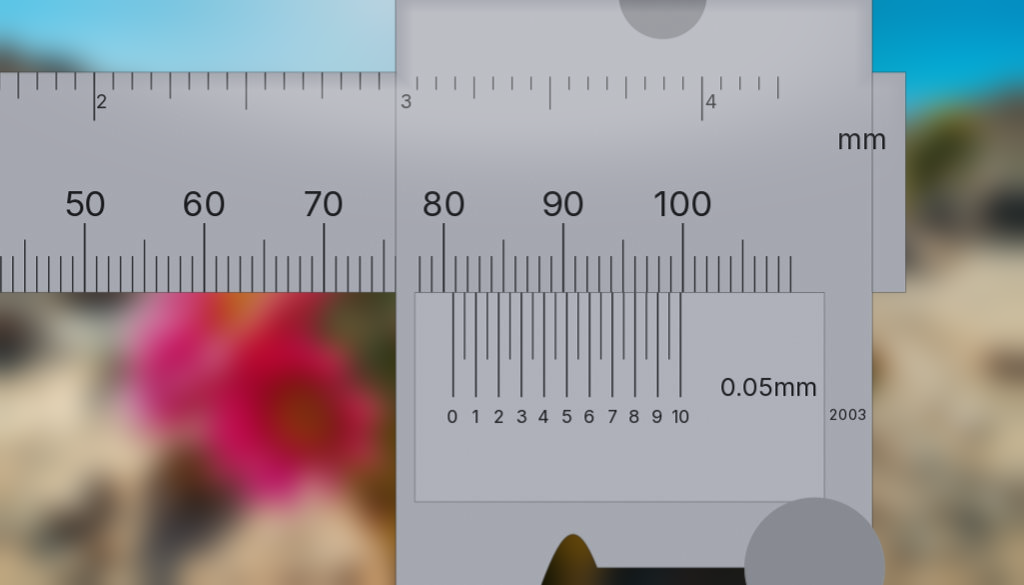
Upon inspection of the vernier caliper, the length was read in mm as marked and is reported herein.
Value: 80.8 mm
